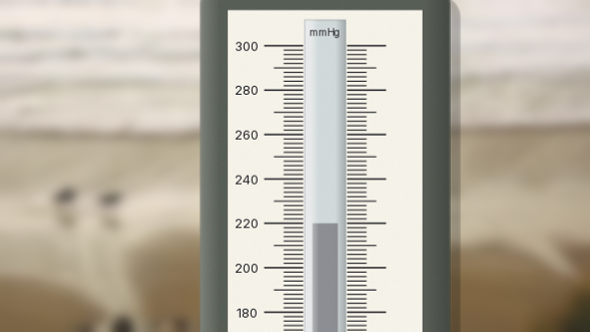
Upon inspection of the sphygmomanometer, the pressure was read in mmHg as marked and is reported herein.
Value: 220 mmHg
